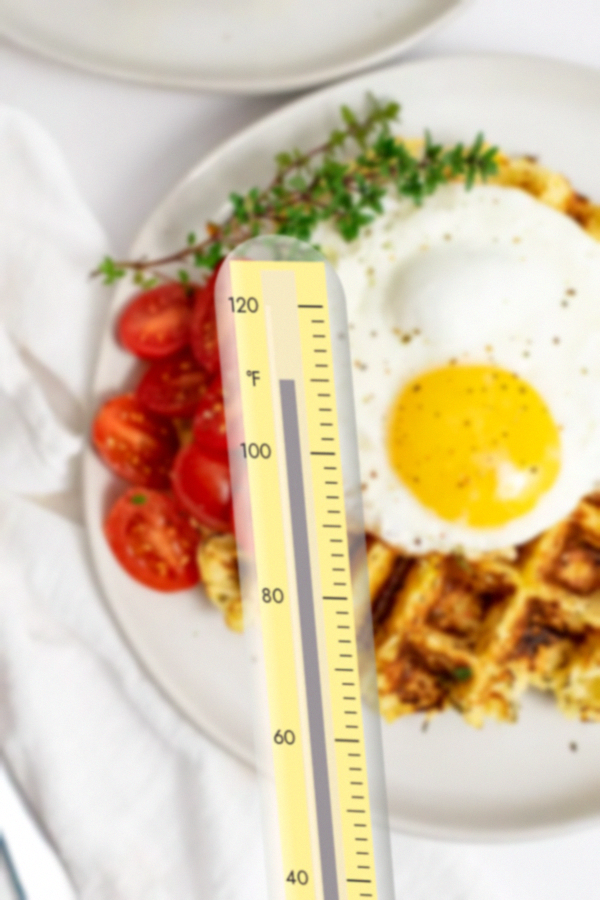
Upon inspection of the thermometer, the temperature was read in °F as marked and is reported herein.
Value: 110 °F
